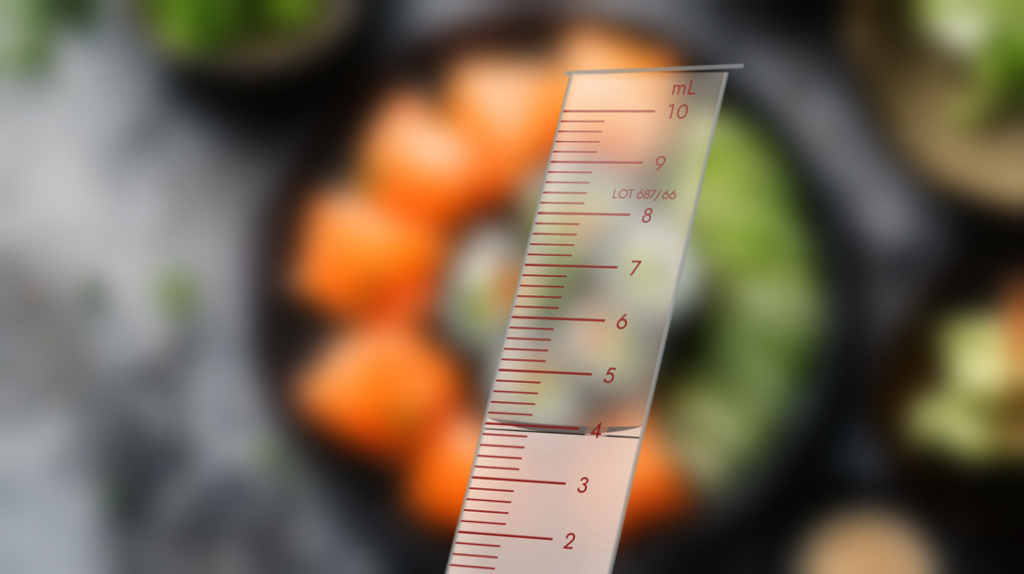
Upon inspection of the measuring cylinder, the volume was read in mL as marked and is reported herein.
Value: 3.9 mL
